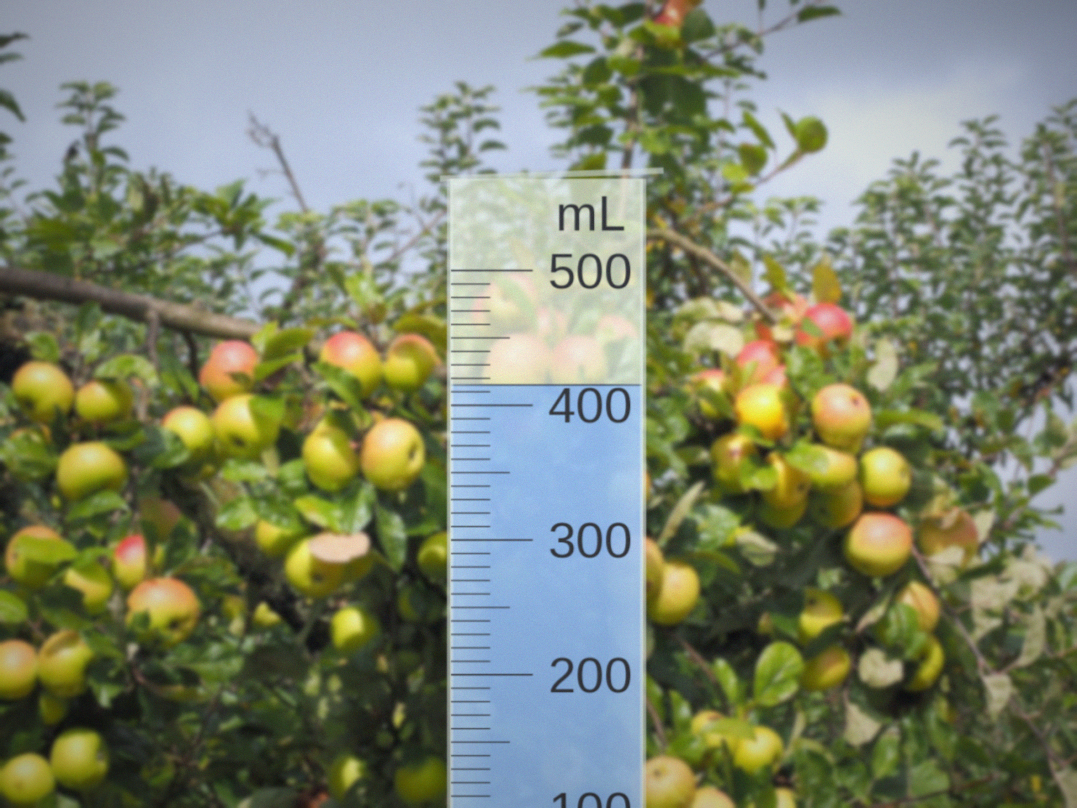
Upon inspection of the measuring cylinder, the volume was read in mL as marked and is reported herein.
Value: 415 mL
